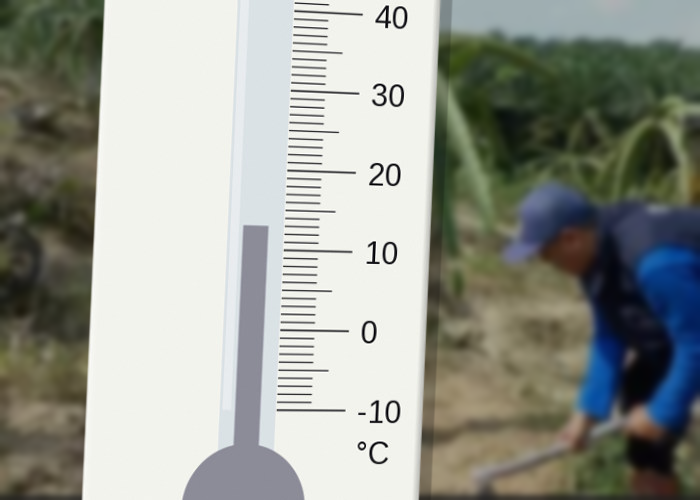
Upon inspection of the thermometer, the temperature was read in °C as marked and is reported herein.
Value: 13 °C
